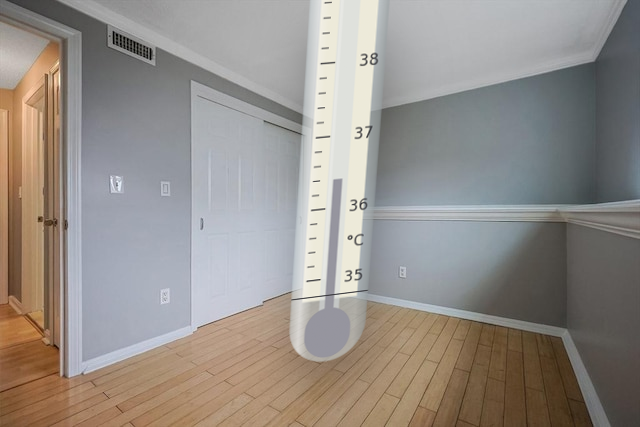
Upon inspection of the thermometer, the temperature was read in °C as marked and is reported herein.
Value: 36.4 °C
